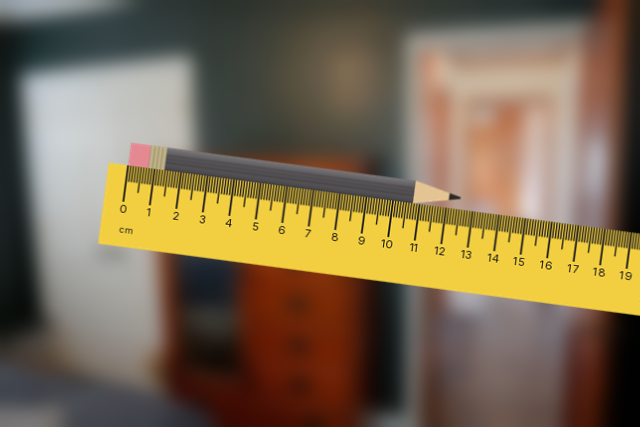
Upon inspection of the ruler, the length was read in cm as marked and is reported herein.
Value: 12.5 cm
